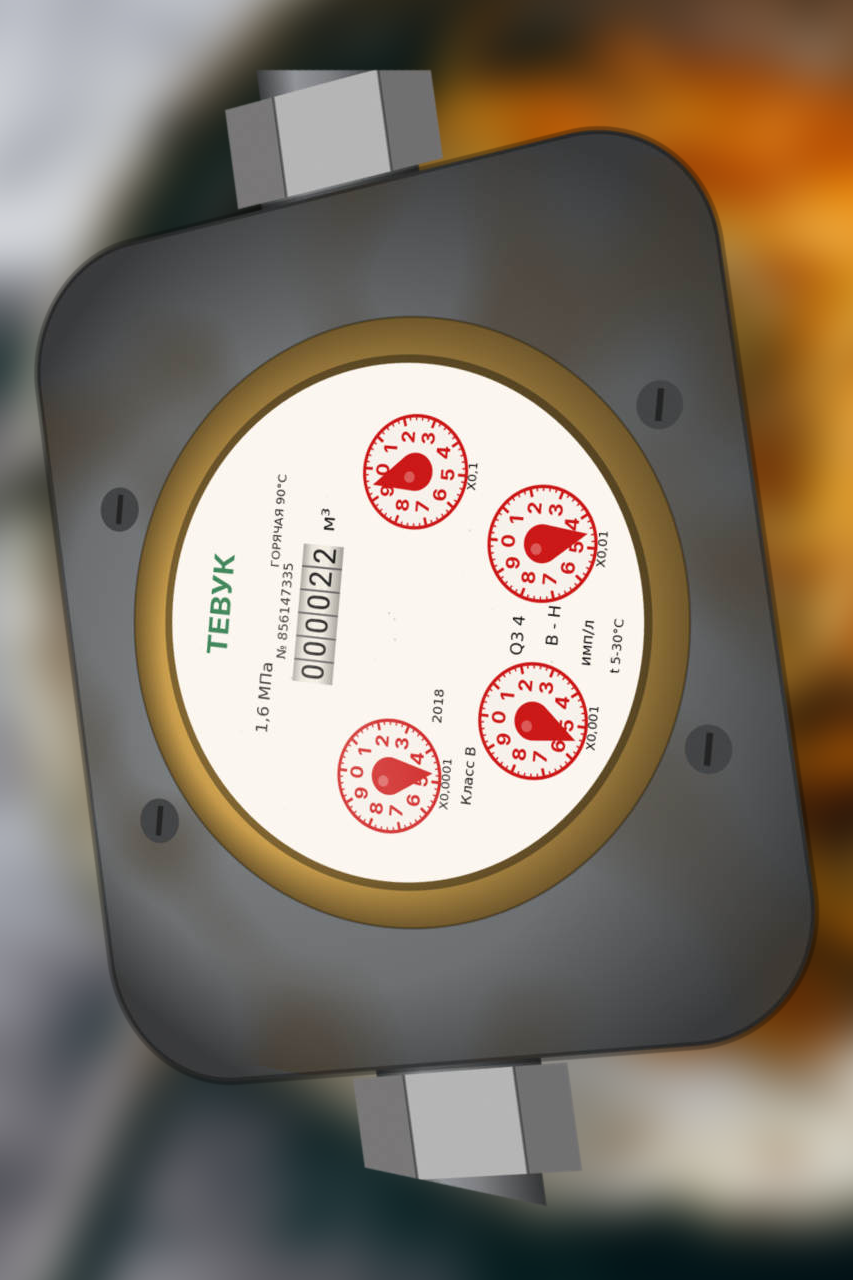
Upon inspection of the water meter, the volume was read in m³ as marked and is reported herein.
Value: 21.9454 m³
